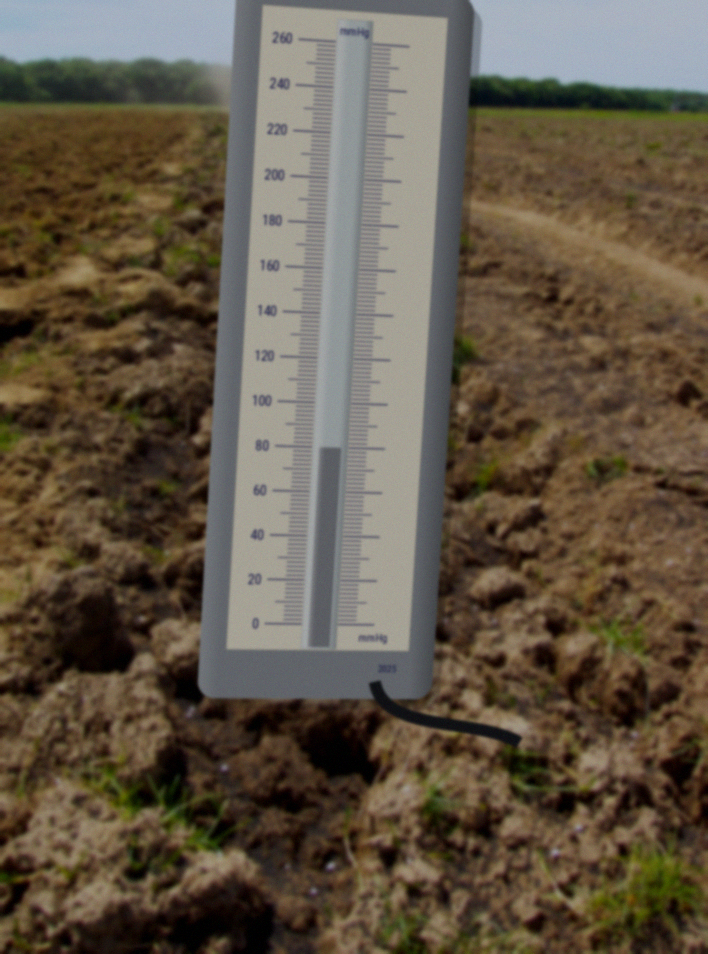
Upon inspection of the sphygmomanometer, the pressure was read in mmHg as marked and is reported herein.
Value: 80 mmHg
